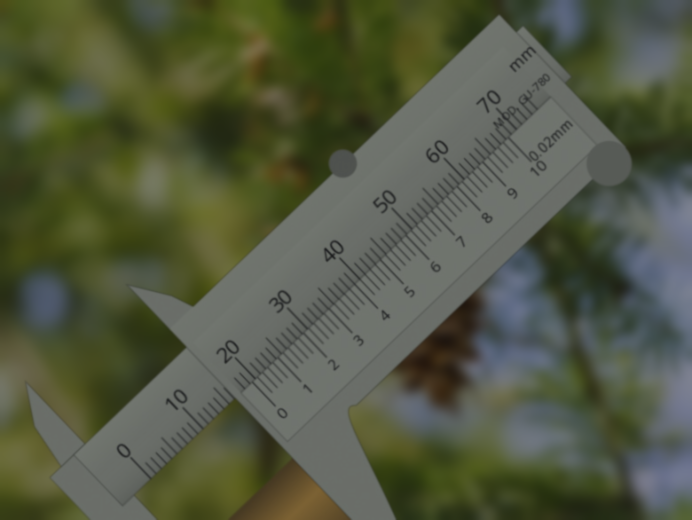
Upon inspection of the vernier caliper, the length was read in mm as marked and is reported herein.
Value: 19.4 mm
